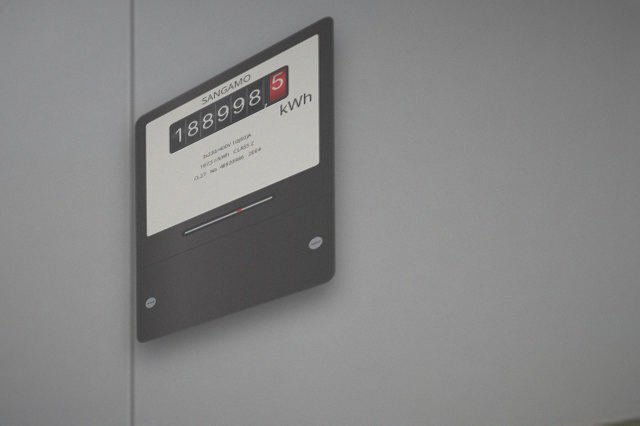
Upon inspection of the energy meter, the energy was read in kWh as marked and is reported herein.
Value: 188998.5 kWh
